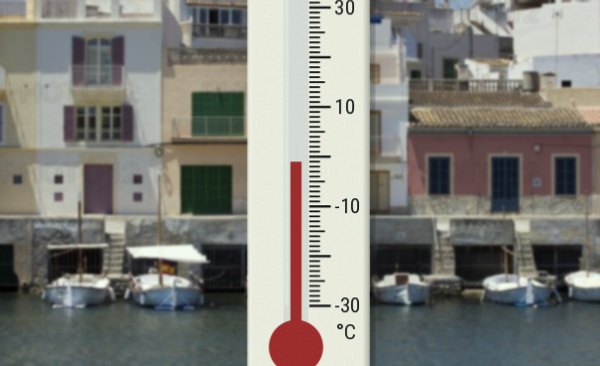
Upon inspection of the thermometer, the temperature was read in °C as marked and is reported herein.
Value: -1 °C
